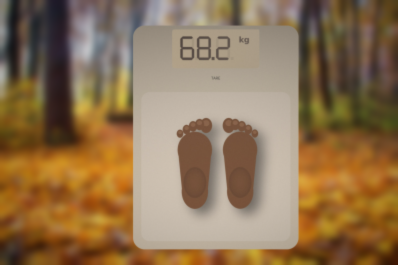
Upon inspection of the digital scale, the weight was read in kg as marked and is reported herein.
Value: 68.2 kg
